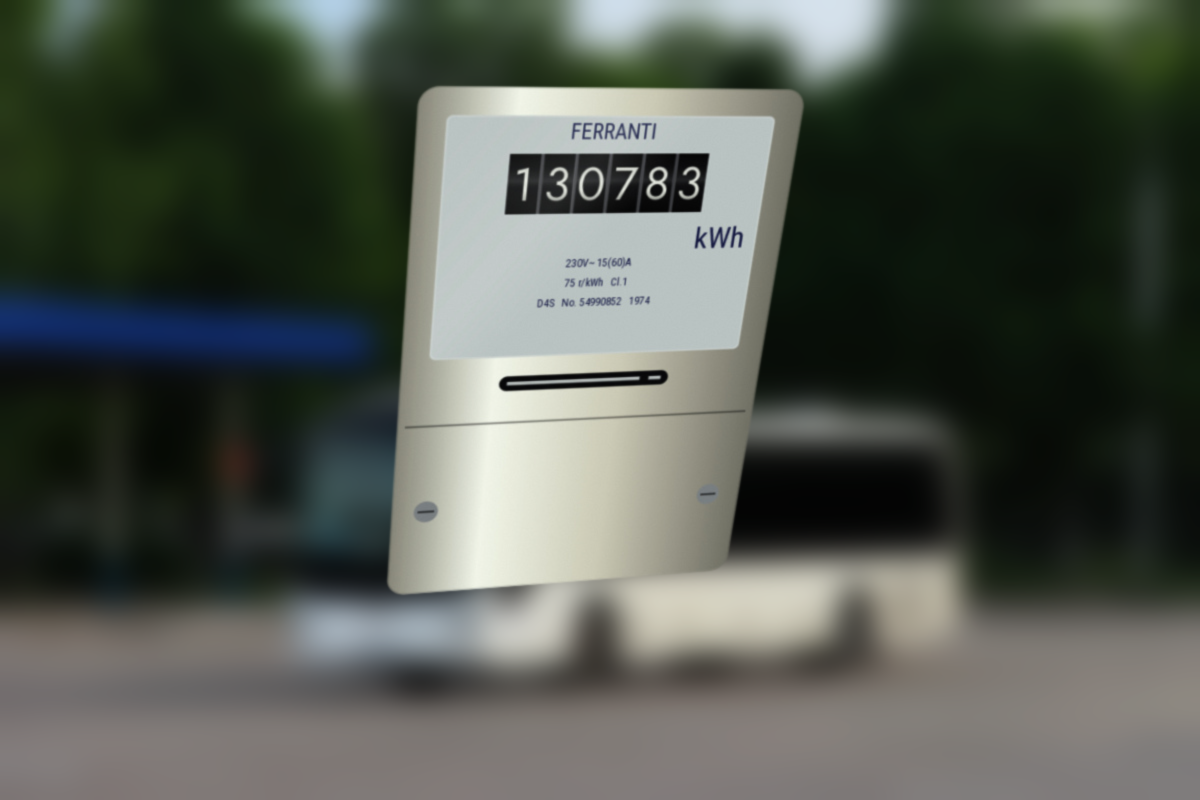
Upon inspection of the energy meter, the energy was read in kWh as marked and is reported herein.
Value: 130783 kWh
